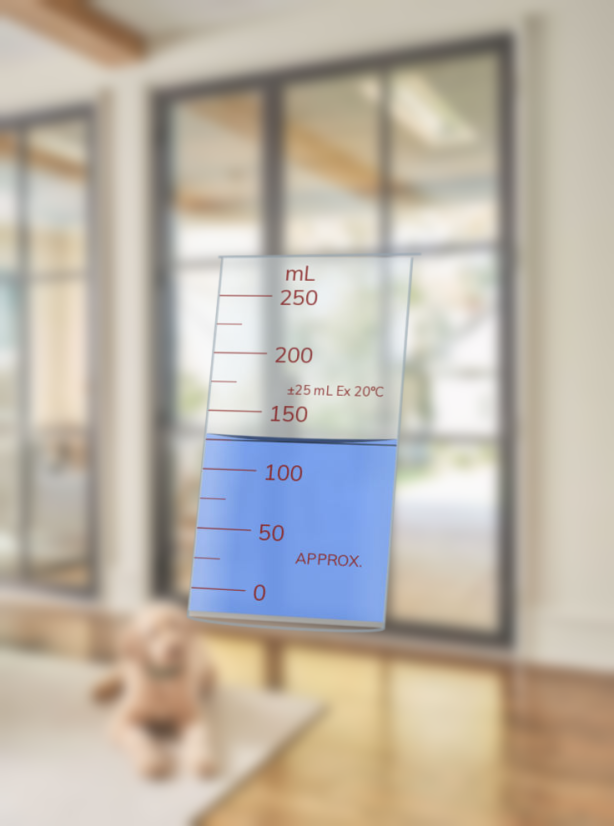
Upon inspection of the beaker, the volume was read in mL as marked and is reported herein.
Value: 125 mL
